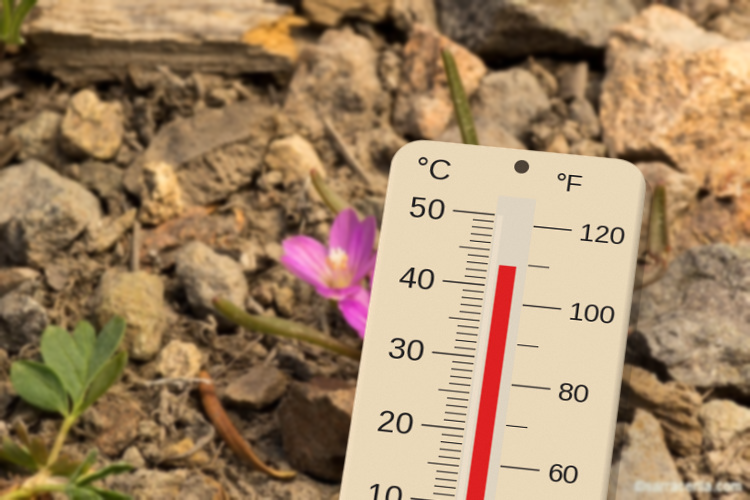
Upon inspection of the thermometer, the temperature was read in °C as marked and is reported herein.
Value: 43 °C
